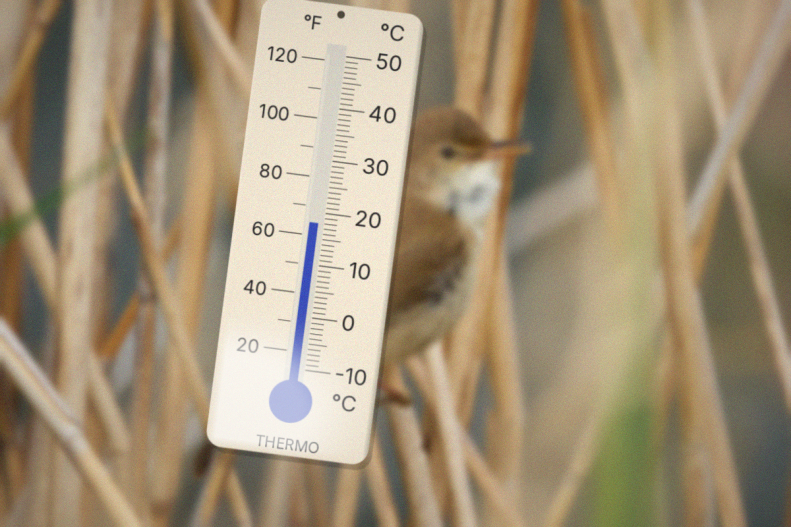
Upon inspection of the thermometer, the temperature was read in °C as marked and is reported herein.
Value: 18 °C
